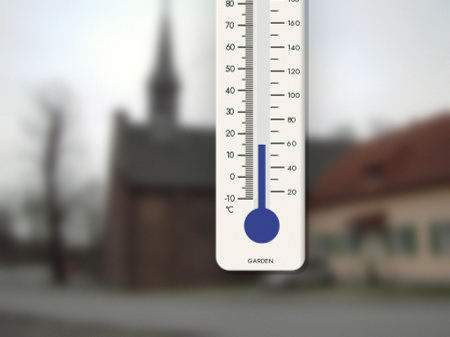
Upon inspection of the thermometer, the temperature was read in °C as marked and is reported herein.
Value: 15 °C
